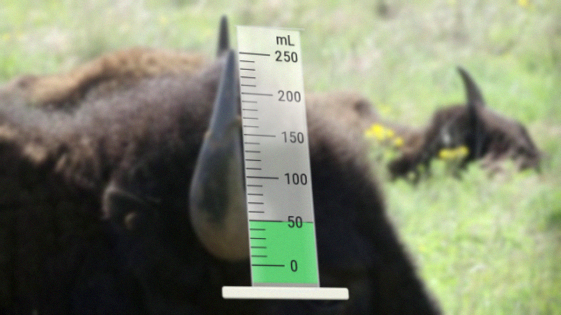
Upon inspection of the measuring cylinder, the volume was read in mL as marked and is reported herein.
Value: 50 mL
